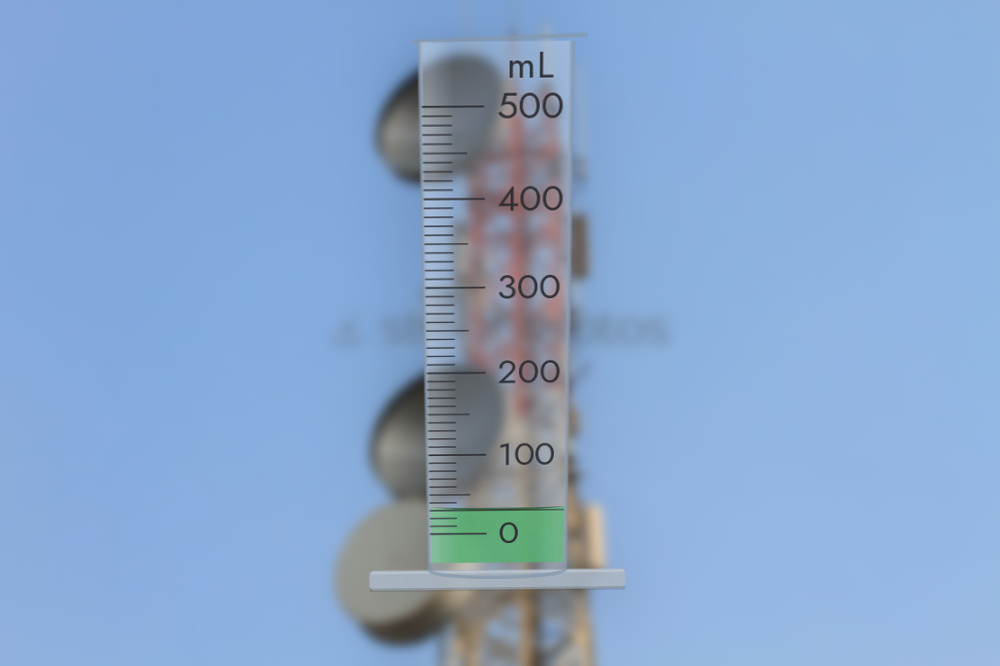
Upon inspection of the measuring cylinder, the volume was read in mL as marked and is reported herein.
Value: 30 mL
